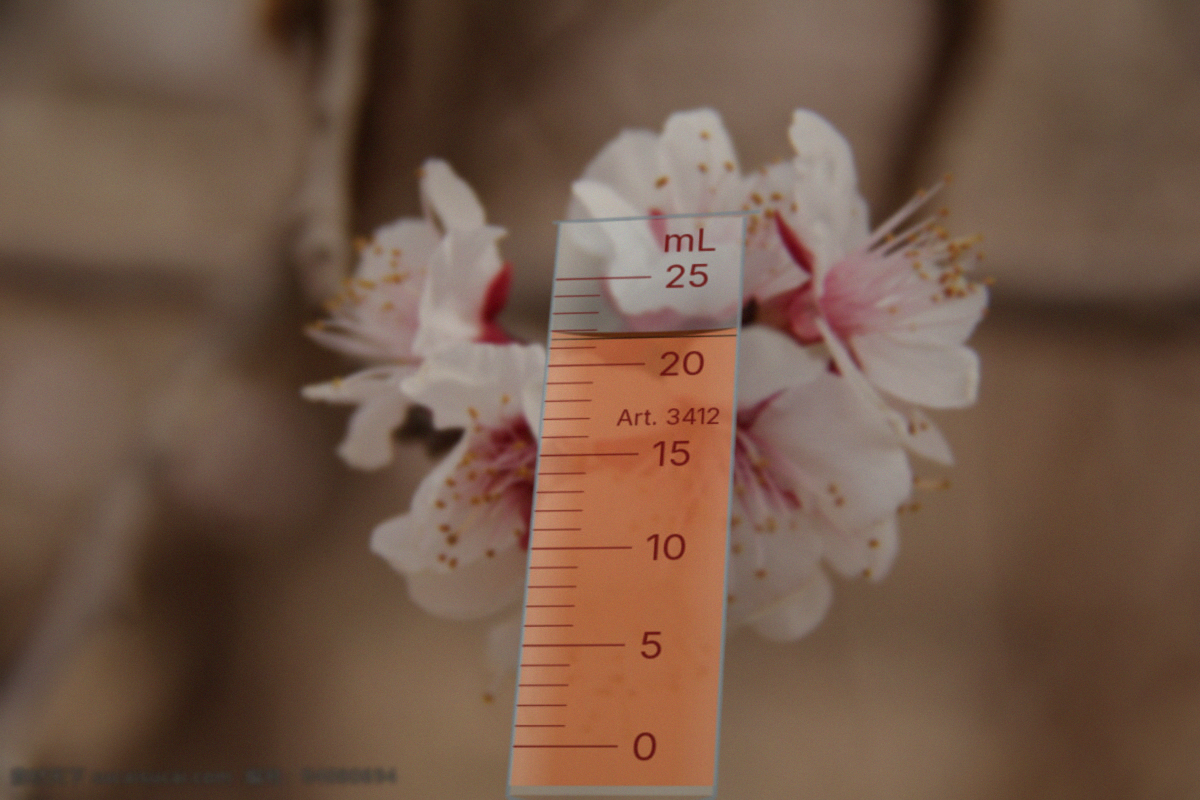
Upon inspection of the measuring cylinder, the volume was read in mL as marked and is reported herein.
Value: 21.5 mL
